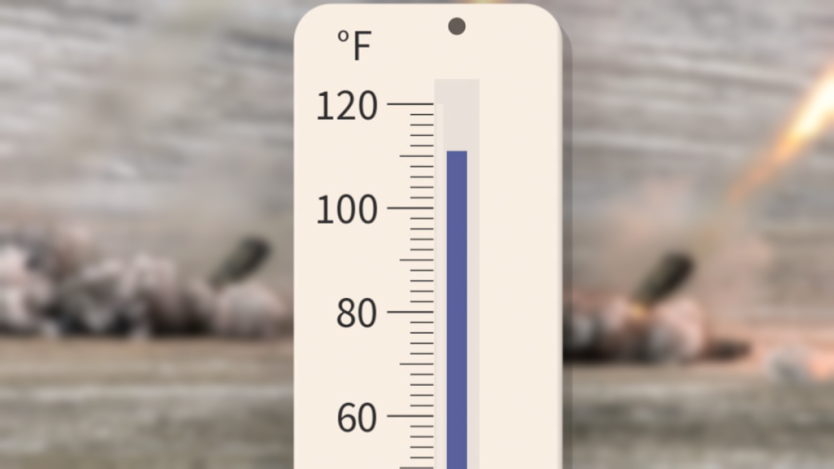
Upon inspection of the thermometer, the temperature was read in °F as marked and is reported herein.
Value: 111 °F
